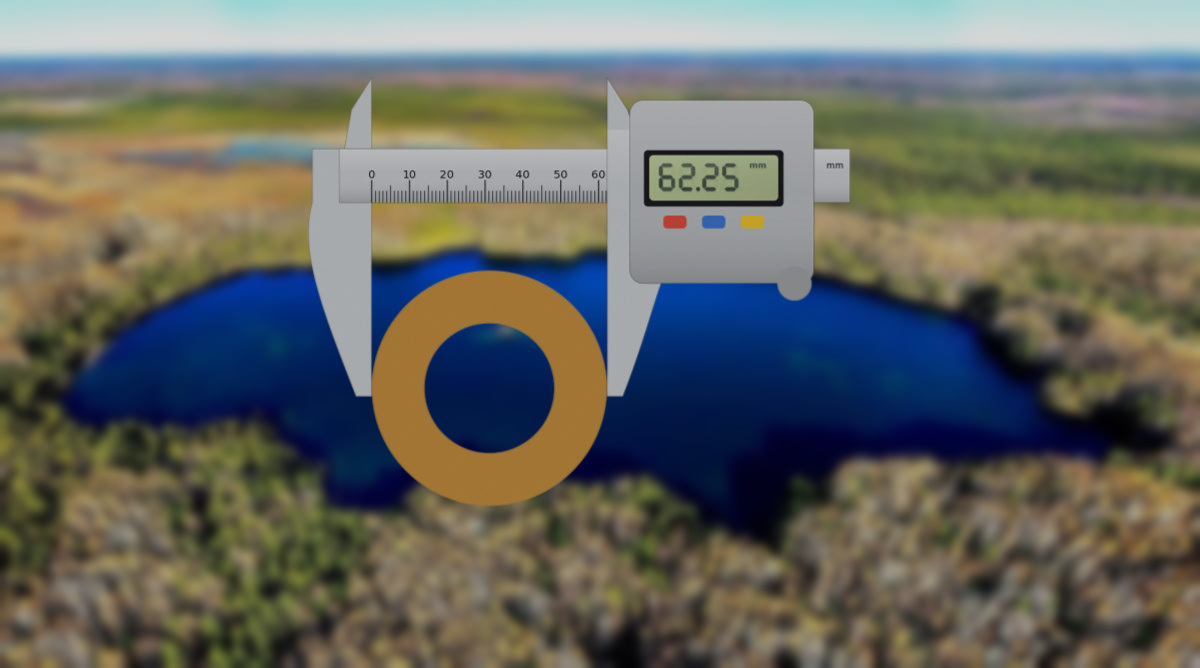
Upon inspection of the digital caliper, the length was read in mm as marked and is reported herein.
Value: 62.25 mm
